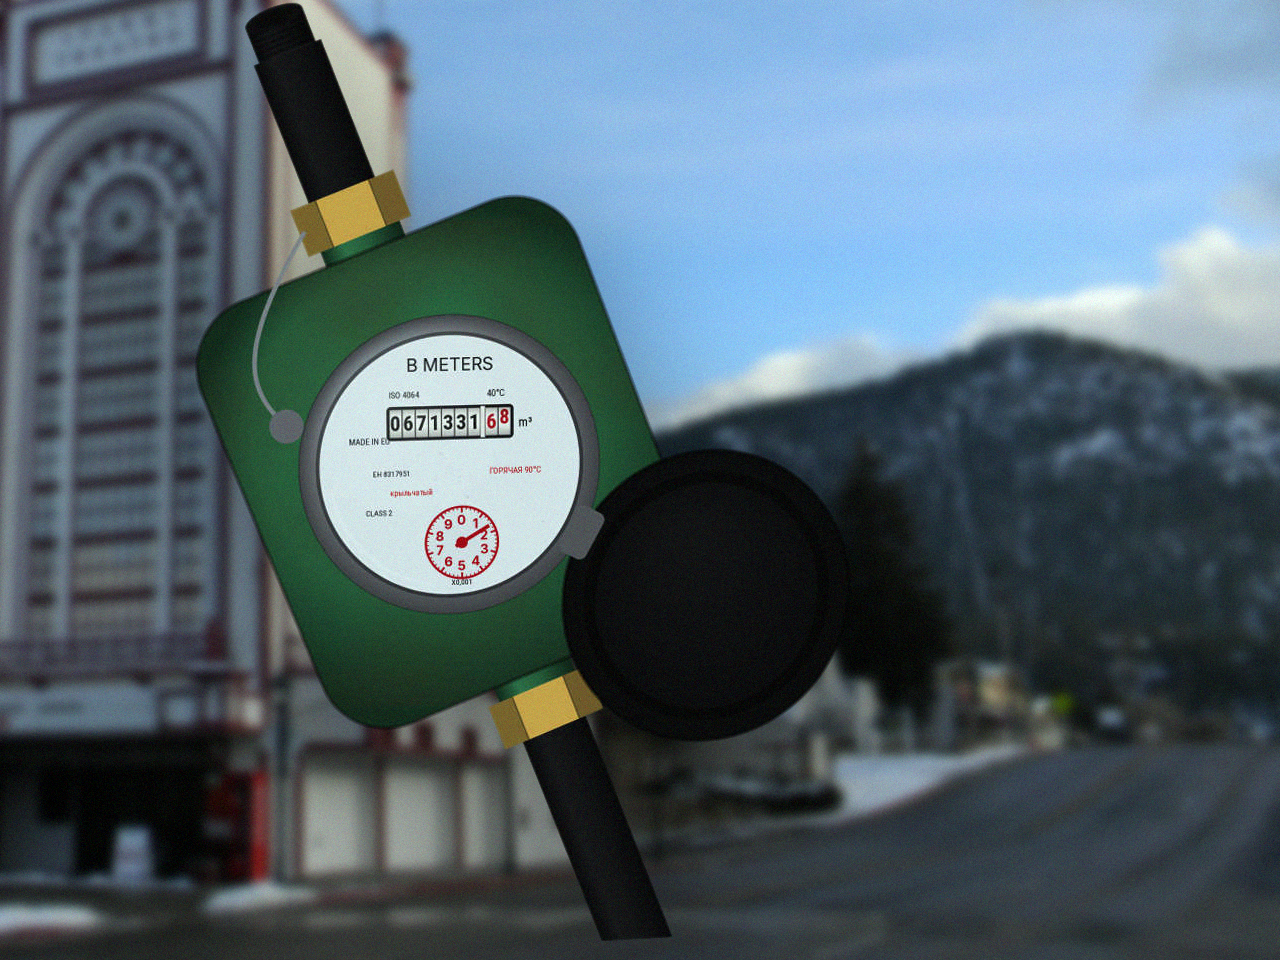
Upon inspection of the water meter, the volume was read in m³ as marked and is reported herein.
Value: 671331.681 m³
